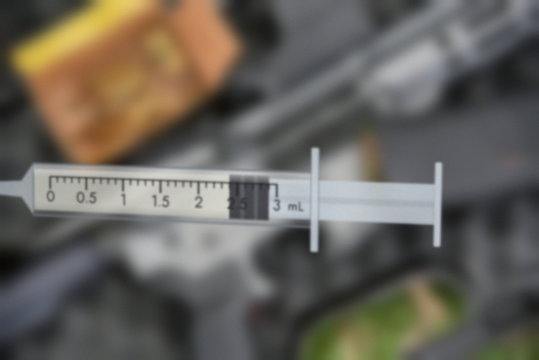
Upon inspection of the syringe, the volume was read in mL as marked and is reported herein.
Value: 2.4 mL
